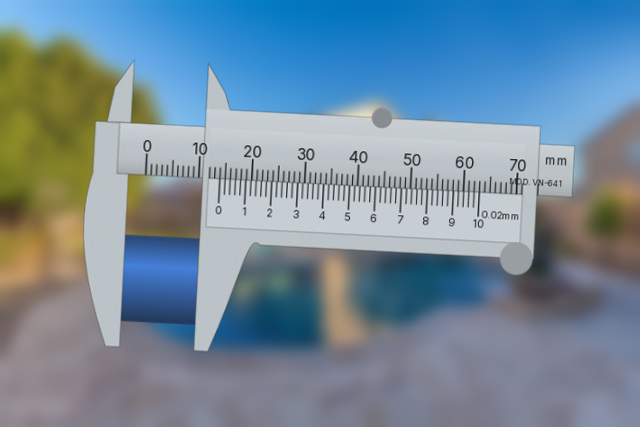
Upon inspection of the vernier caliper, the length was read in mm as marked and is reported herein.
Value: 14.0 mm
